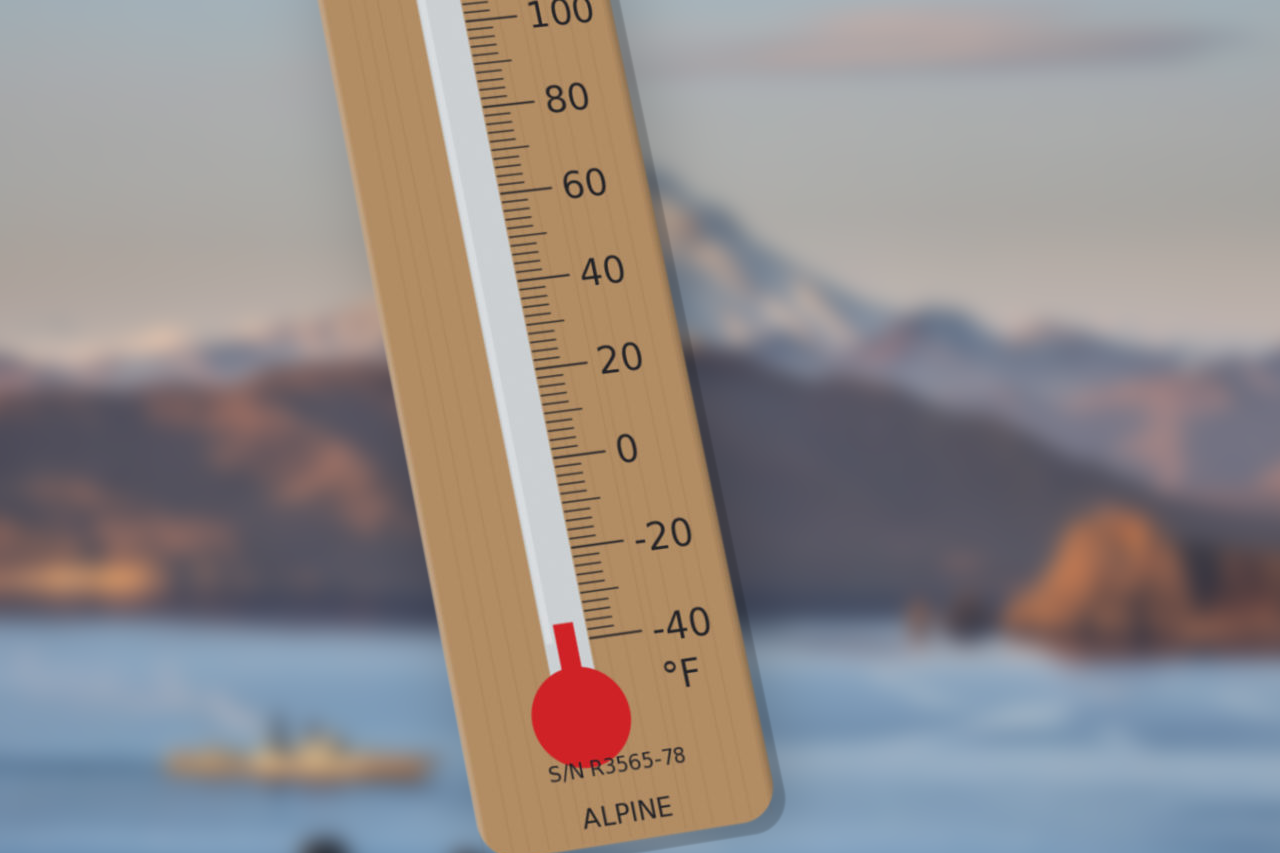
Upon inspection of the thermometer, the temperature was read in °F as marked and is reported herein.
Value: -36 °F
